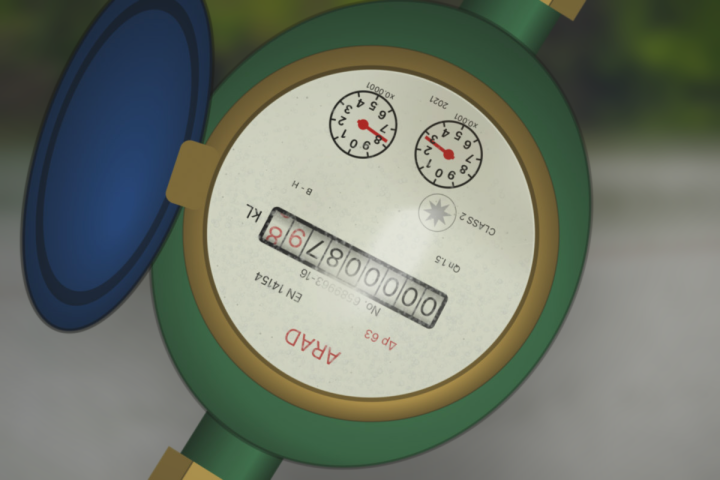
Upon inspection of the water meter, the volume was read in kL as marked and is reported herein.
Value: 87.9827 kL
